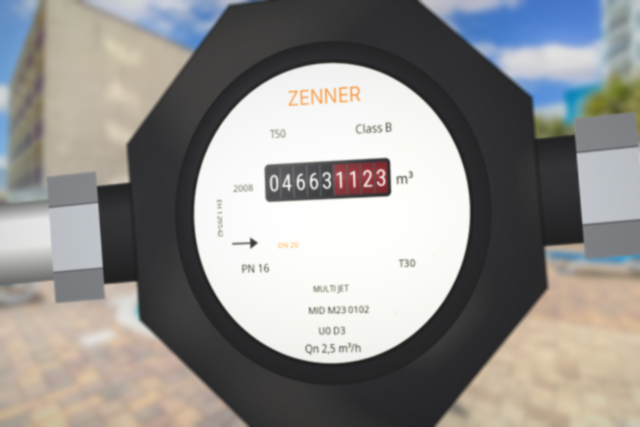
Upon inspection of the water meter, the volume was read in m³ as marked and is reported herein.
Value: 4663.1123 m³
